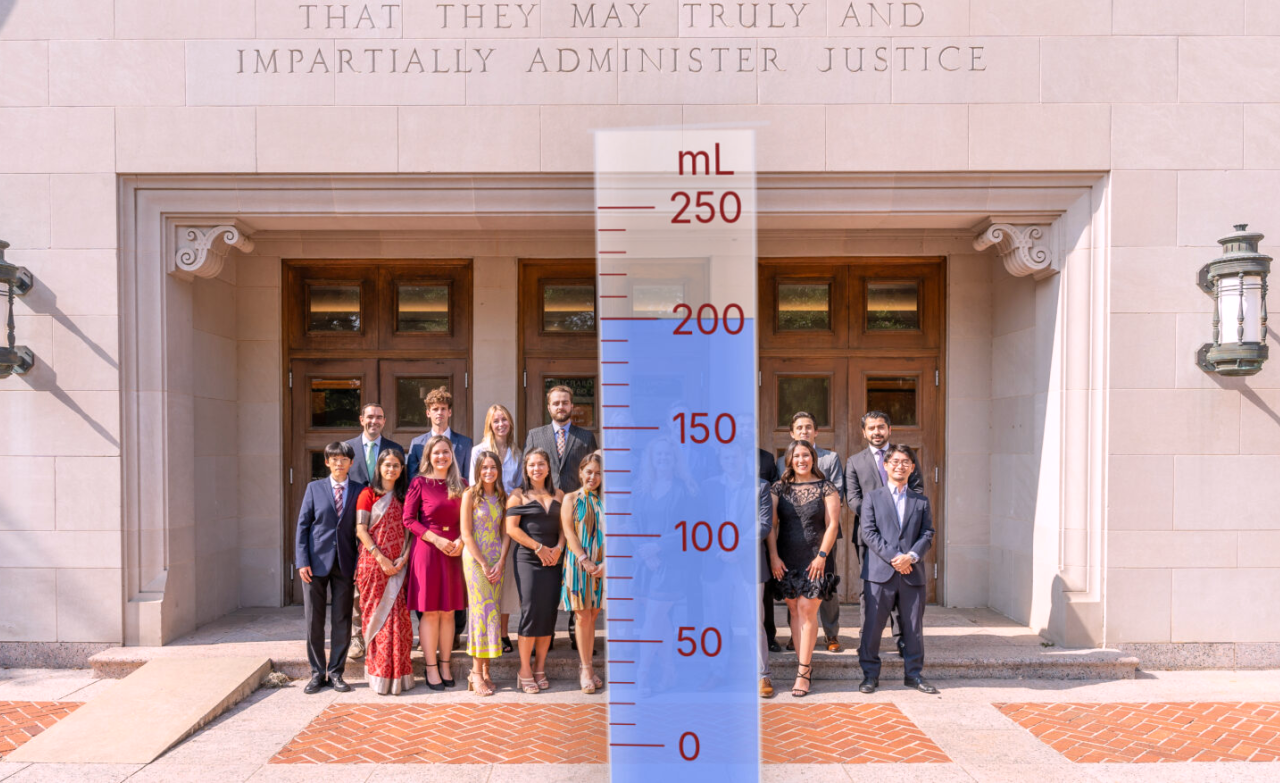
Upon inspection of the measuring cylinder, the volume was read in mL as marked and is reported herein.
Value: 200 mL
